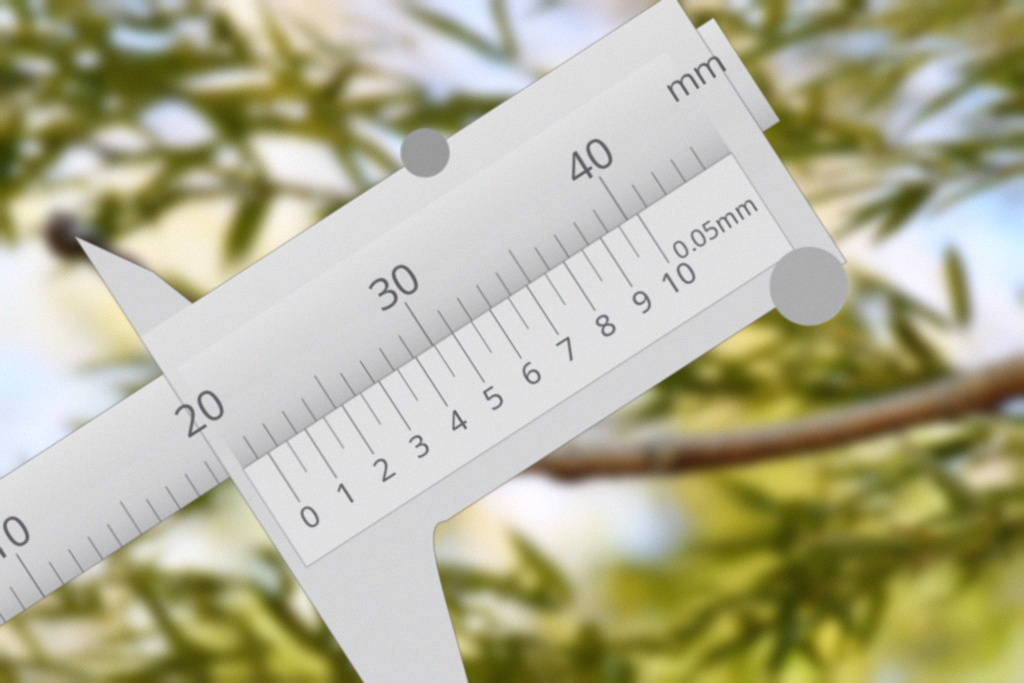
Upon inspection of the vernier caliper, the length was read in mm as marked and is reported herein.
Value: 21.5 mm
